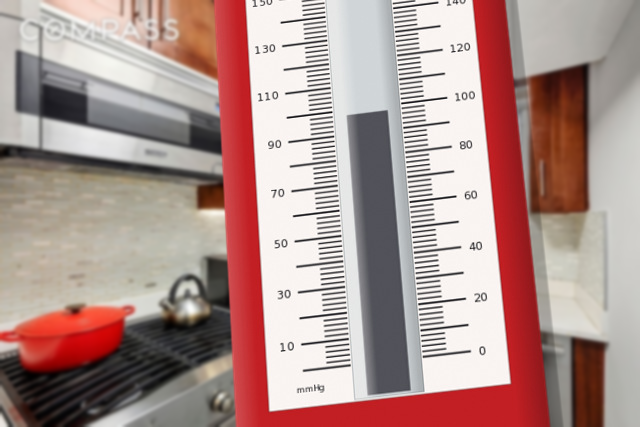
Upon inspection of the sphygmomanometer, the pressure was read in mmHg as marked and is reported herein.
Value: 98 mmHg
